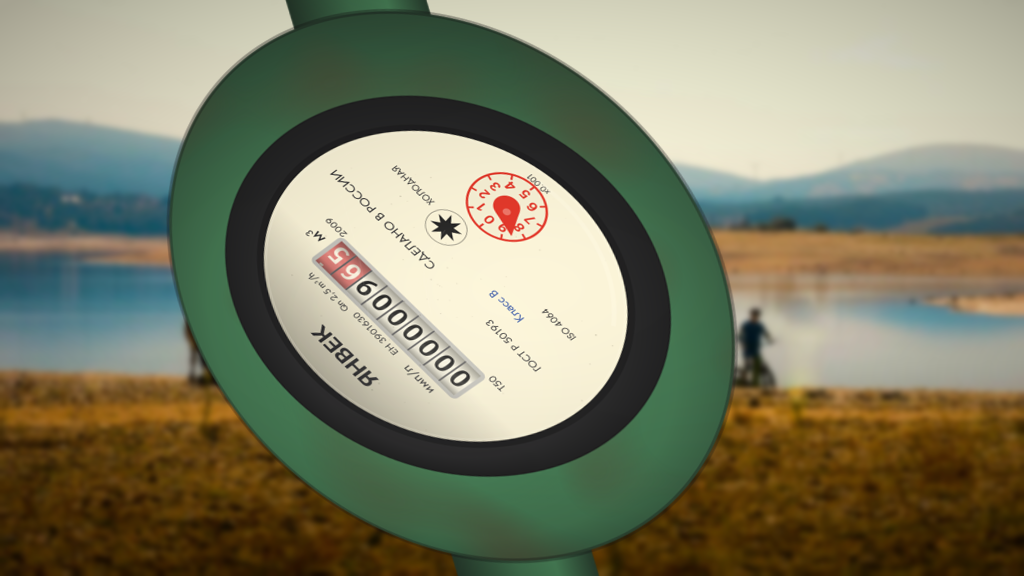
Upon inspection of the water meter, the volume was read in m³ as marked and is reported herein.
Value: 9.648 m³
